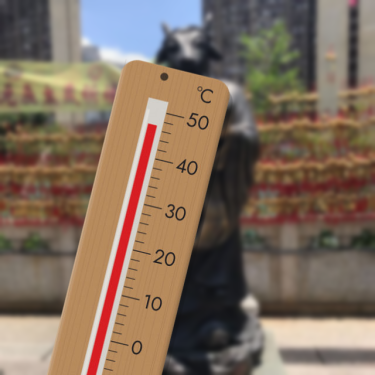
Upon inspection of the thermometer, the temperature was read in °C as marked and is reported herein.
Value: 47 °C
